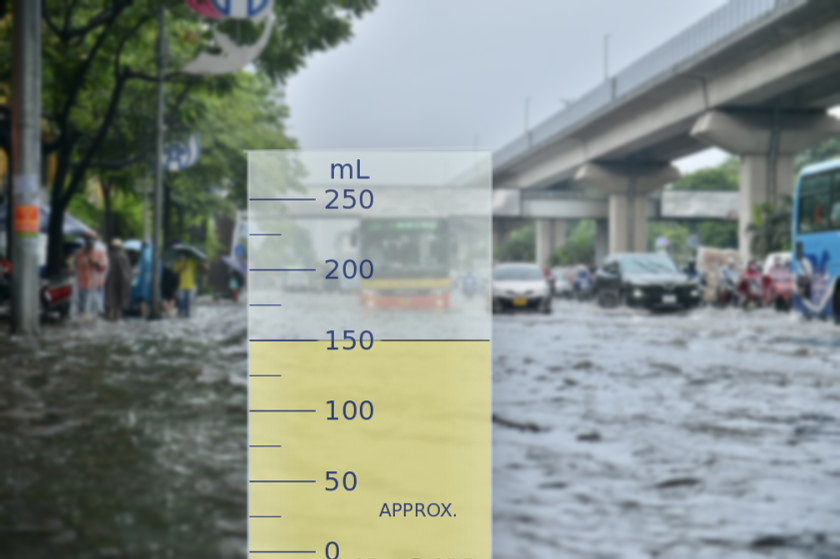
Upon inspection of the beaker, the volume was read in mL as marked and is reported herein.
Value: 150 mL
